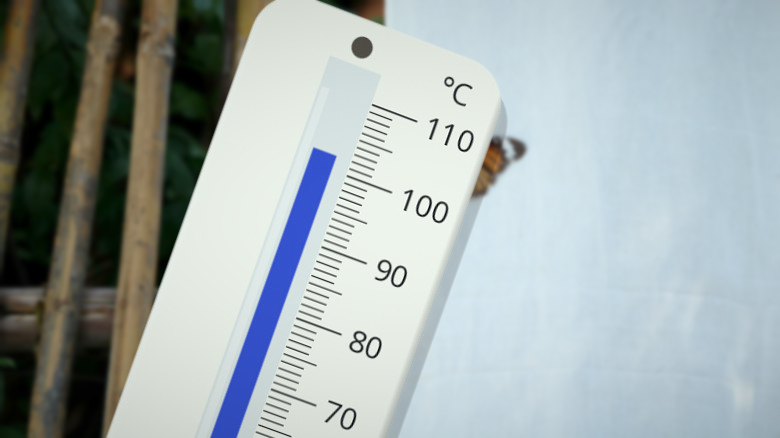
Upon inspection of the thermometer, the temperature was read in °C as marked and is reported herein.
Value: 102 °C
